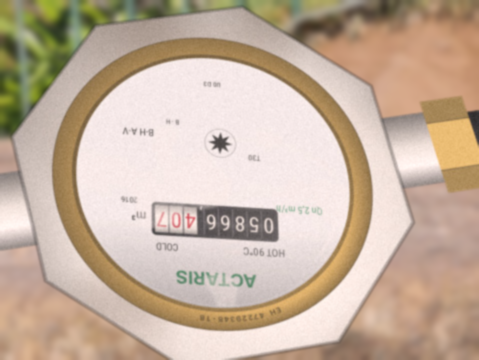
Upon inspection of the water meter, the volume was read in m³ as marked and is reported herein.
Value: 5866.407 m³
